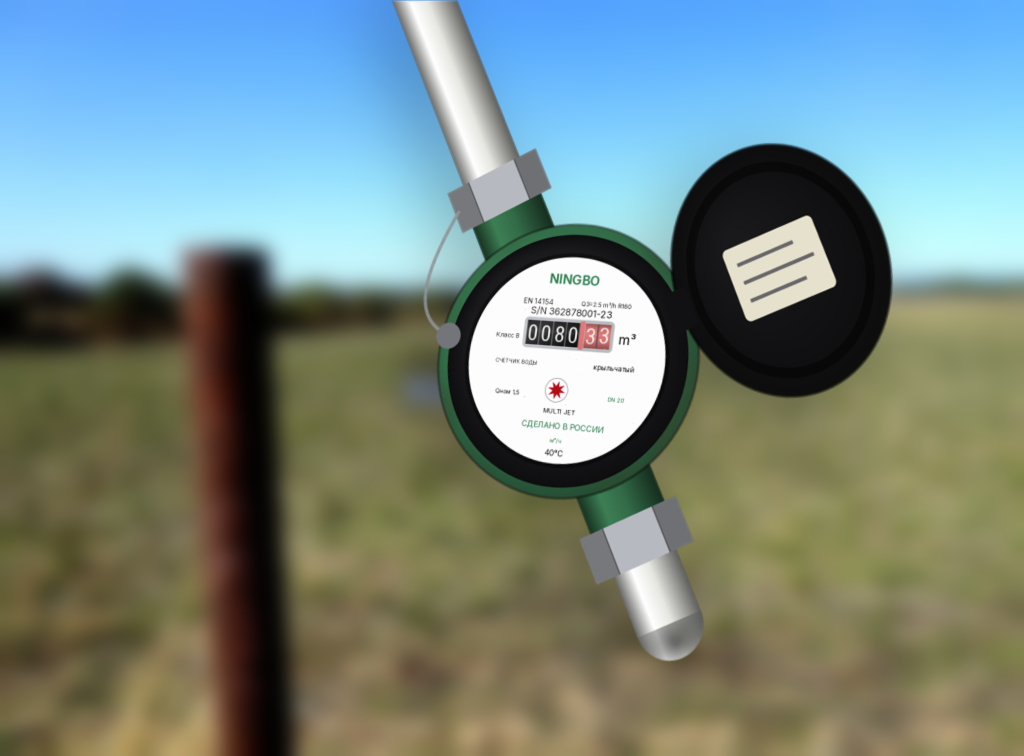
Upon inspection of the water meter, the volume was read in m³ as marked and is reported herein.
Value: 80.33 m³
